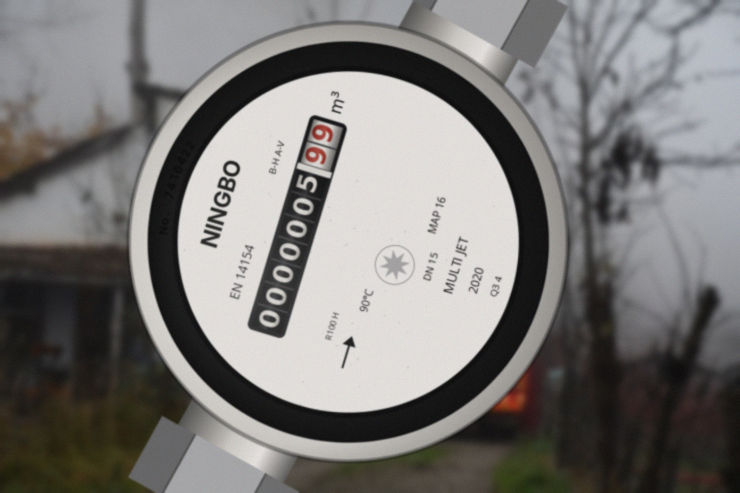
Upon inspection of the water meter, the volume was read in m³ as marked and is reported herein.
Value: 5.99 m³
